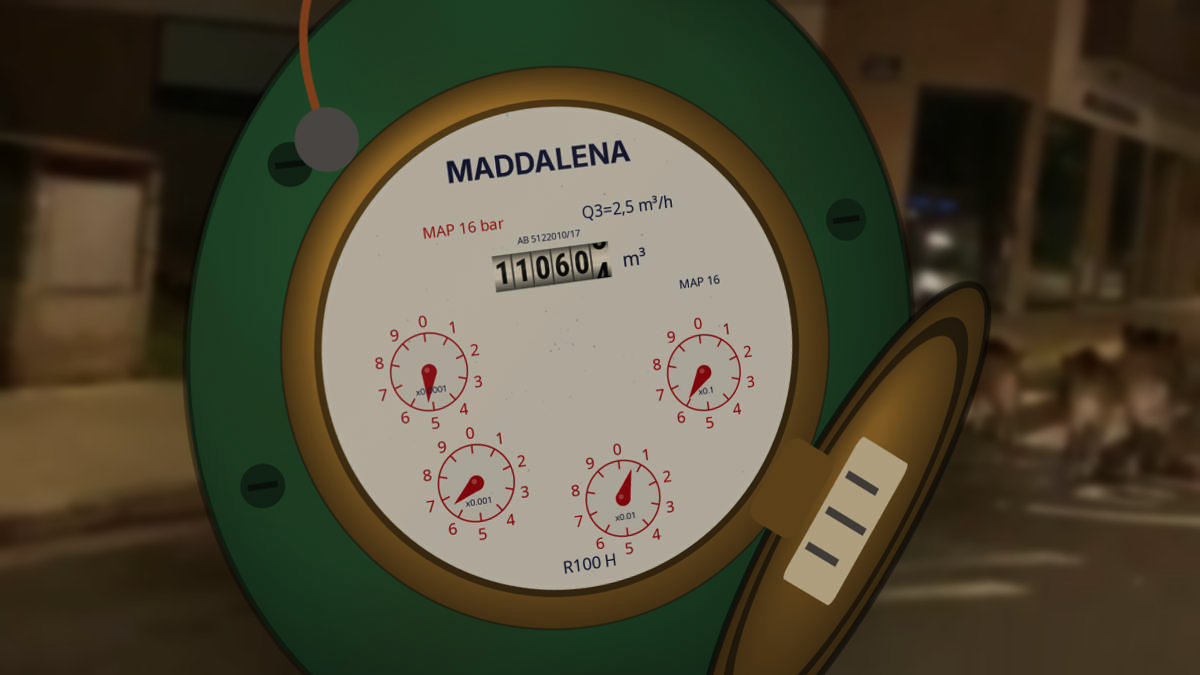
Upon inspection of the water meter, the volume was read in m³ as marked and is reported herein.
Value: 110603.6065 m³
